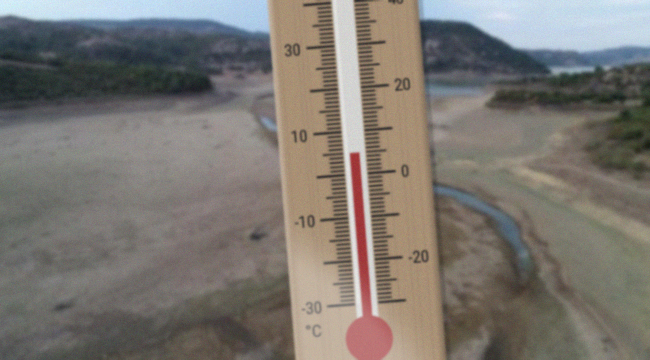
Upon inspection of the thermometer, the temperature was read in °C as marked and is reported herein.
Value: 5 °C
